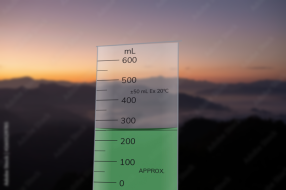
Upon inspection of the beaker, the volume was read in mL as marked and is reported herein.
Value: 250 mL
